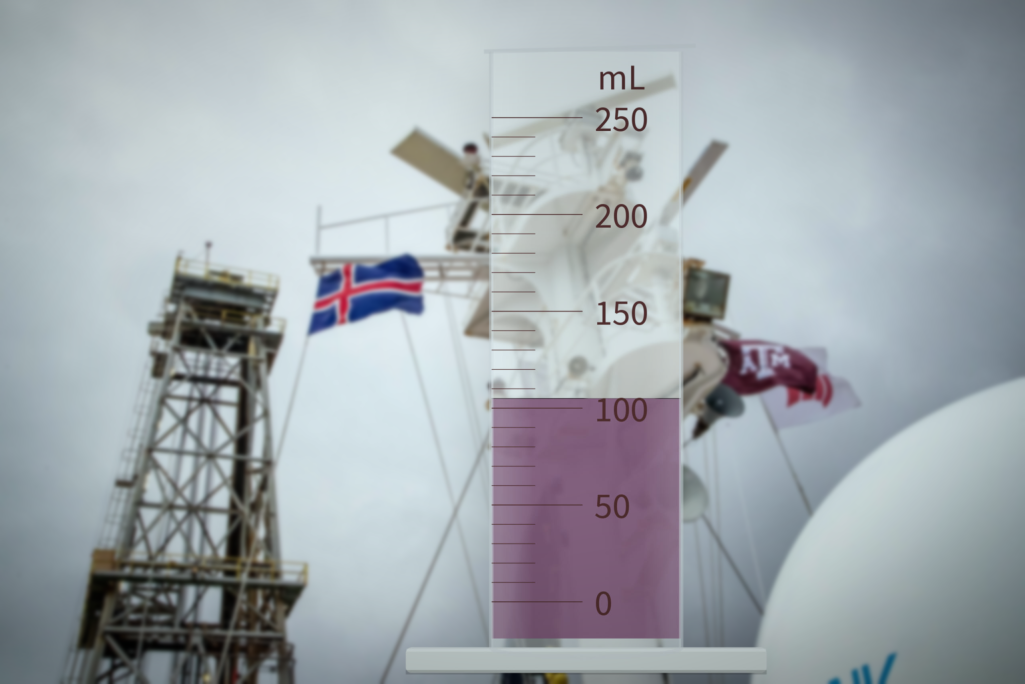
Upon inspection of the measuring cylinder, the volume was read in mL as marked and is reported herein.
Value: 105 mL
